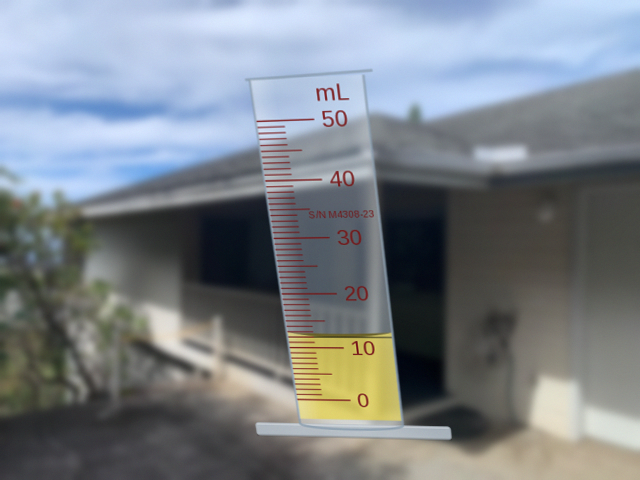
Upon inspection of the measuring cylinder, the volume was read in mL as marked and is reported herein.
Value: 12 mL
